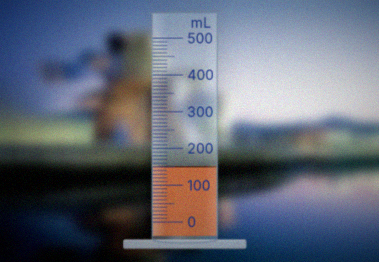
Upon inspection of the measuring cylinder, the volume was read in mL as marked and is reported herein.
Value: 150 mL
